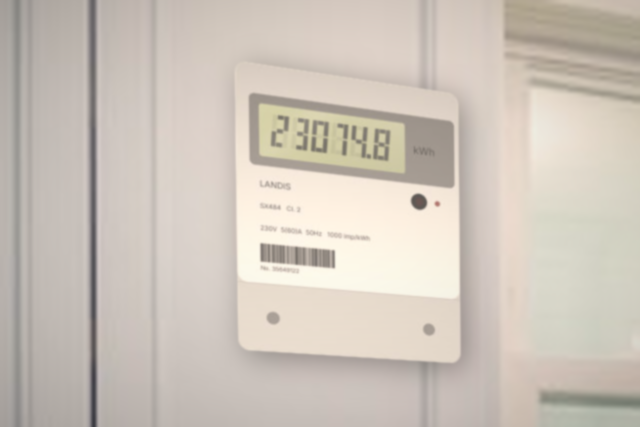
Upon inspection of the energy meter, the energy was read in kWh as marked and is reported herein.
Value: 23074.8 kWh
